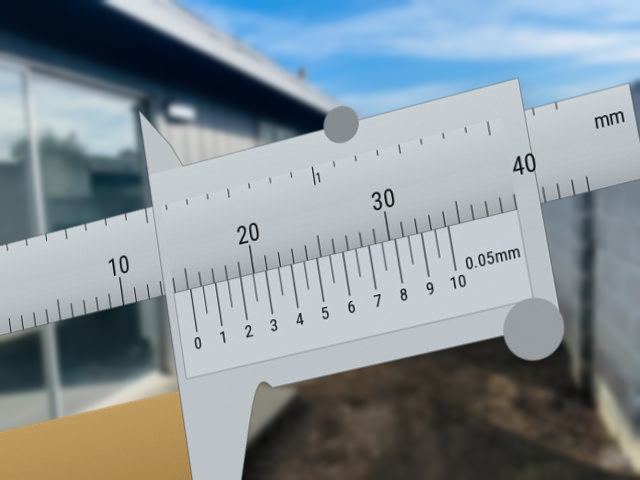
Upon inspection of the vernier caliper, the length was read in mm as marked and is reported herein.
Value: 15.2 mm
